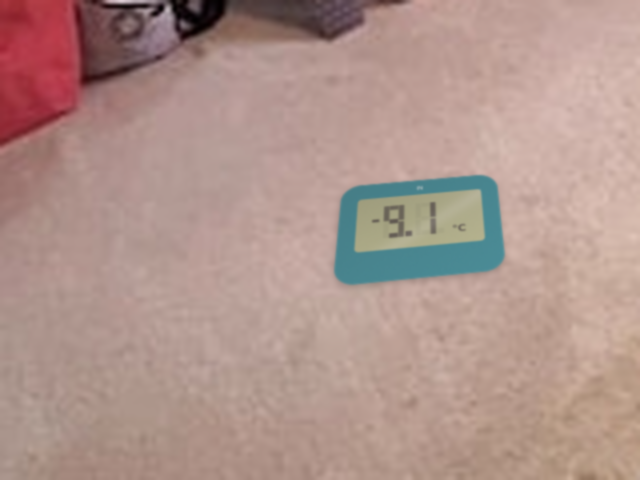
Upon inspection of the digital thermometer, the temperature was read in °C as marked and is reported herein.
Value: -9.1 °C
